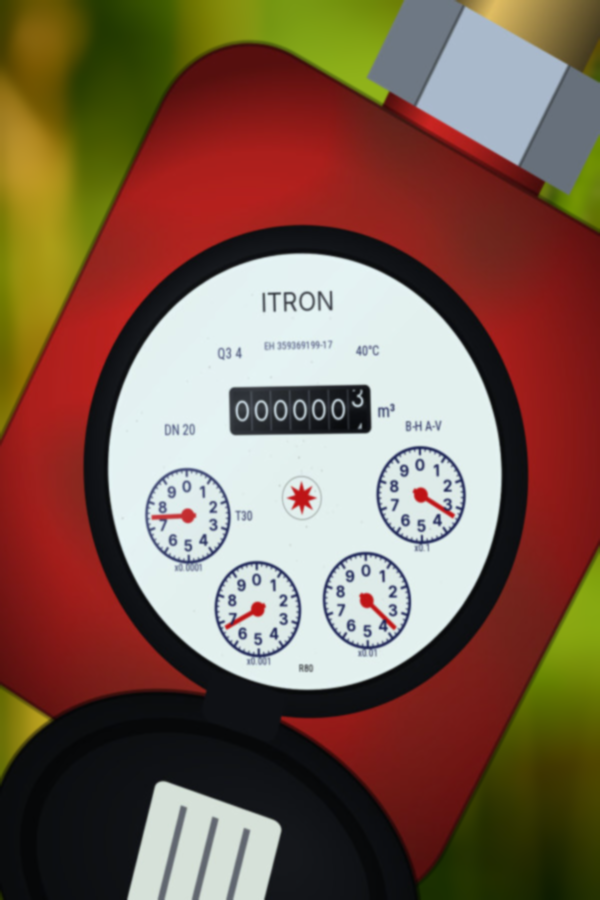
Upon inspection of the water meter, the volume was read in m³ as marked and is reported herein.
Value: 3.3367 m³
